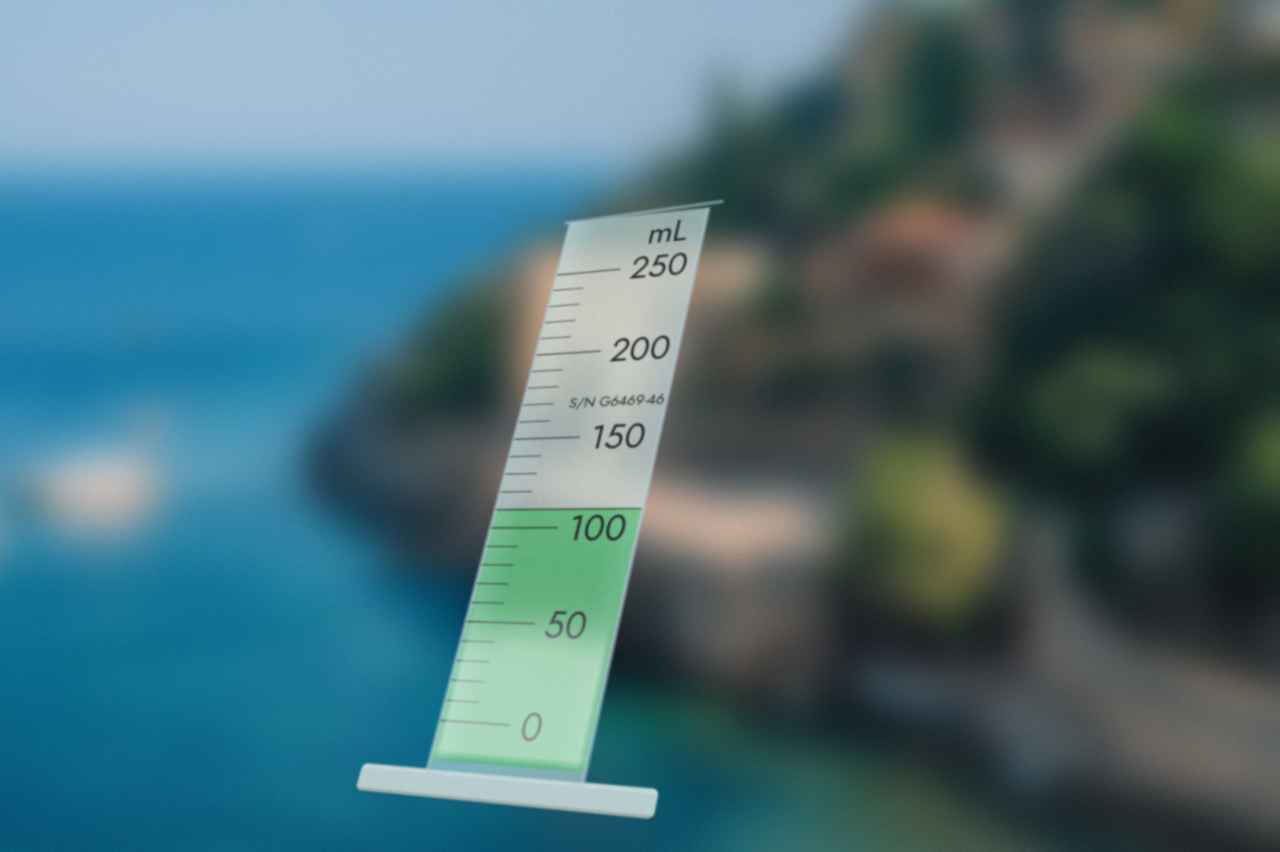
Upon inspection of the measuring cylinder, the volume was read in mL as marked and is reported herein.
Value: 110 mL
